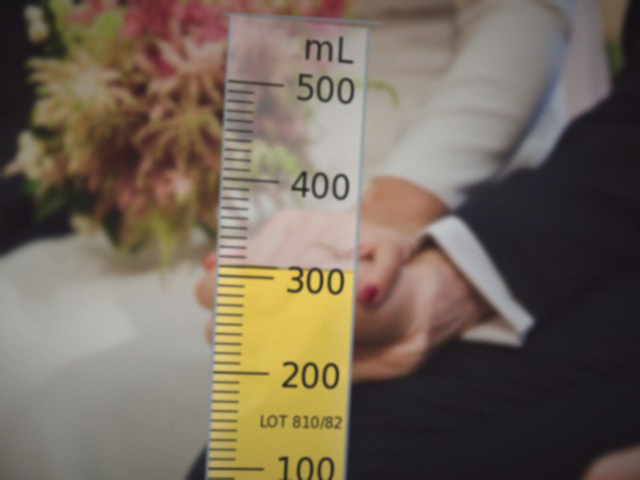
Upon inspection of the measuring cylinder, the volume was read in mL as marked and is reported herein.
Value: 310 mL
